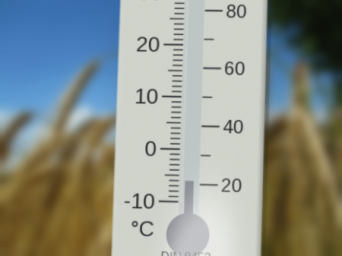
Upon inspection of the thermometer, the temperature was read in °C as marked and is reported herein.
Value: -6 °C
